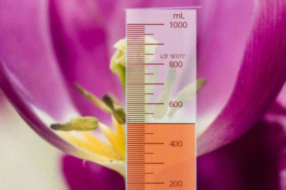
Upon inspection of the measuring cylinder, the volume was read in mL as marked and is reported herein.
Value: 500 mL
